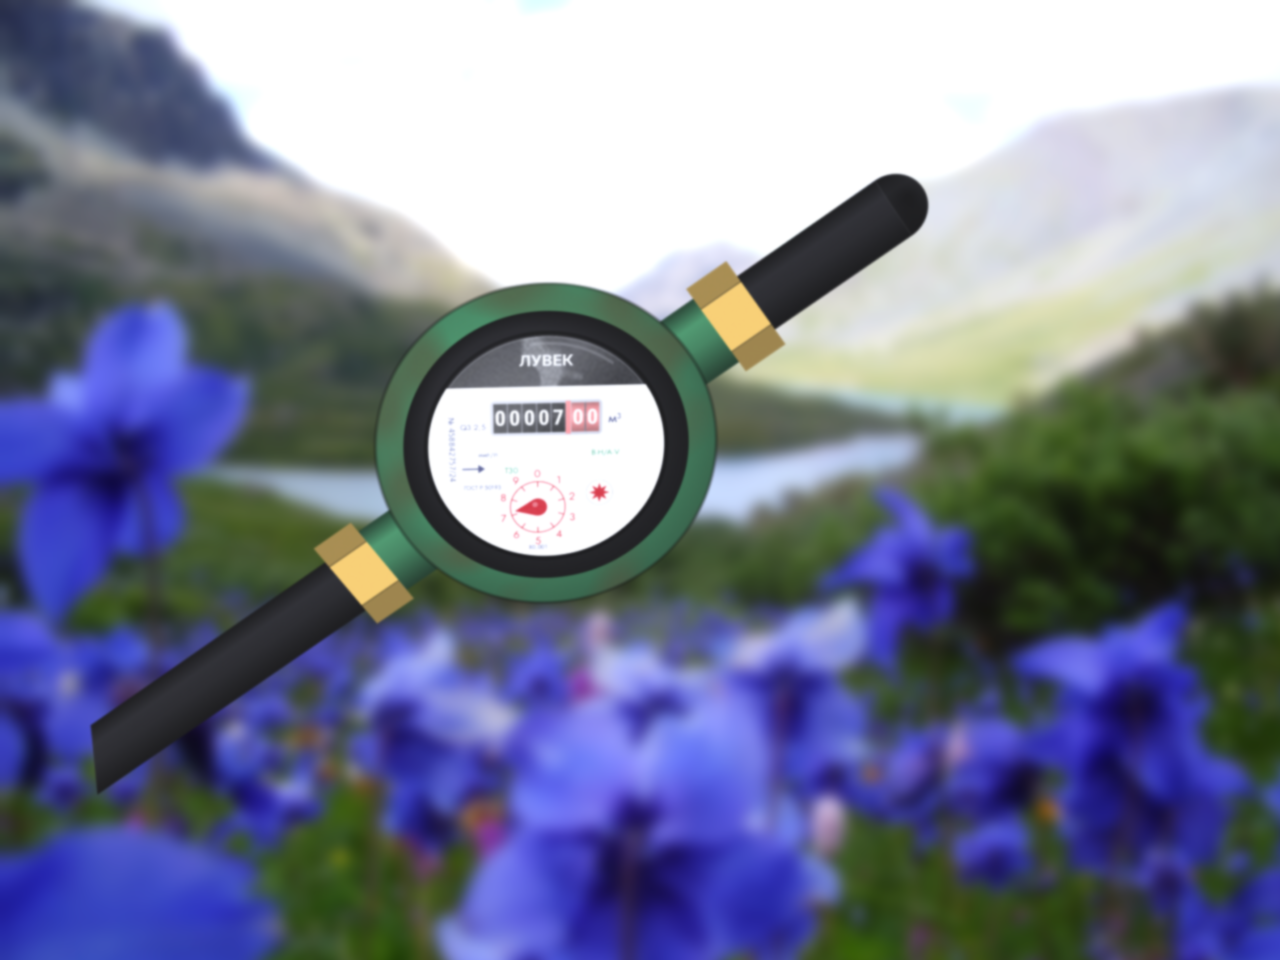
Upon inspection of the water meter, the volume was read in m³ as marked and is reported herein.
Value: 7.007 m³
